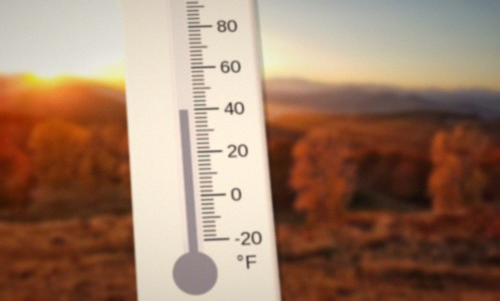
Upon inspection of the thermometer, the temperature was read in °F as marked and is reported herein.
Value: 40 °F
